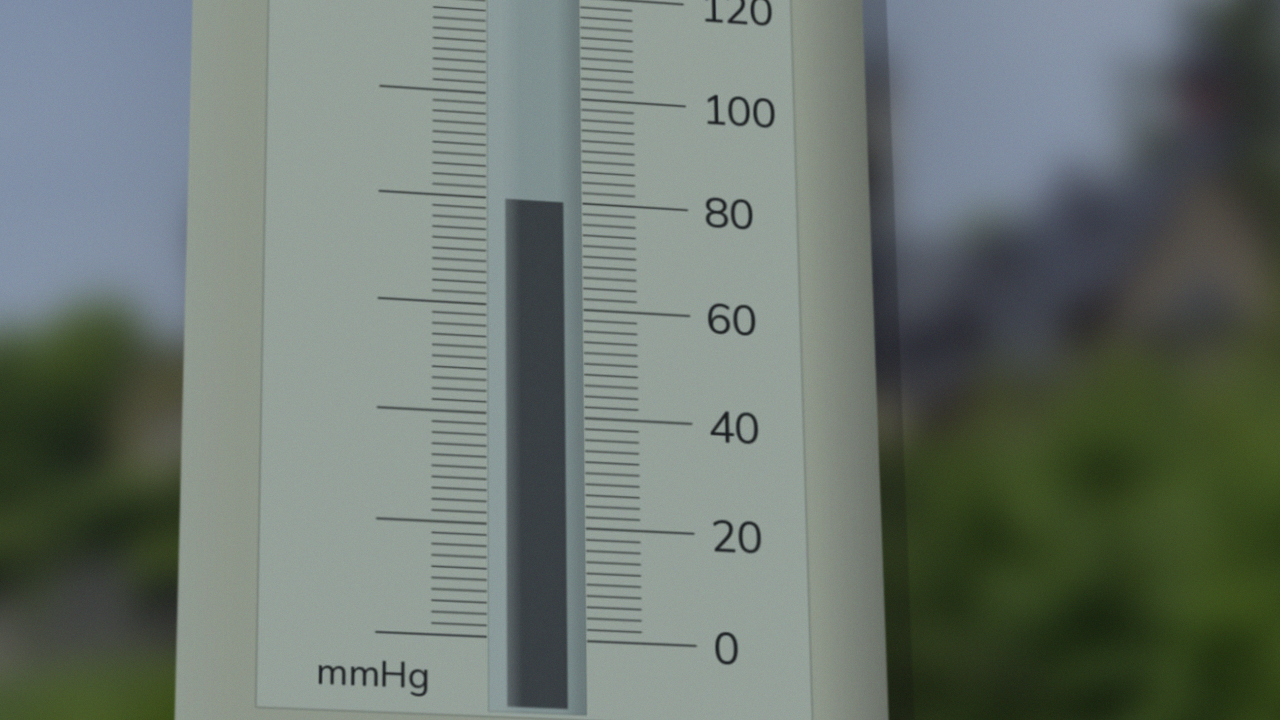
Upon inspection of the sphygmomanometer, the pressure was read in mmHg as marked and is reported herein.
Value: 80 mmHg
